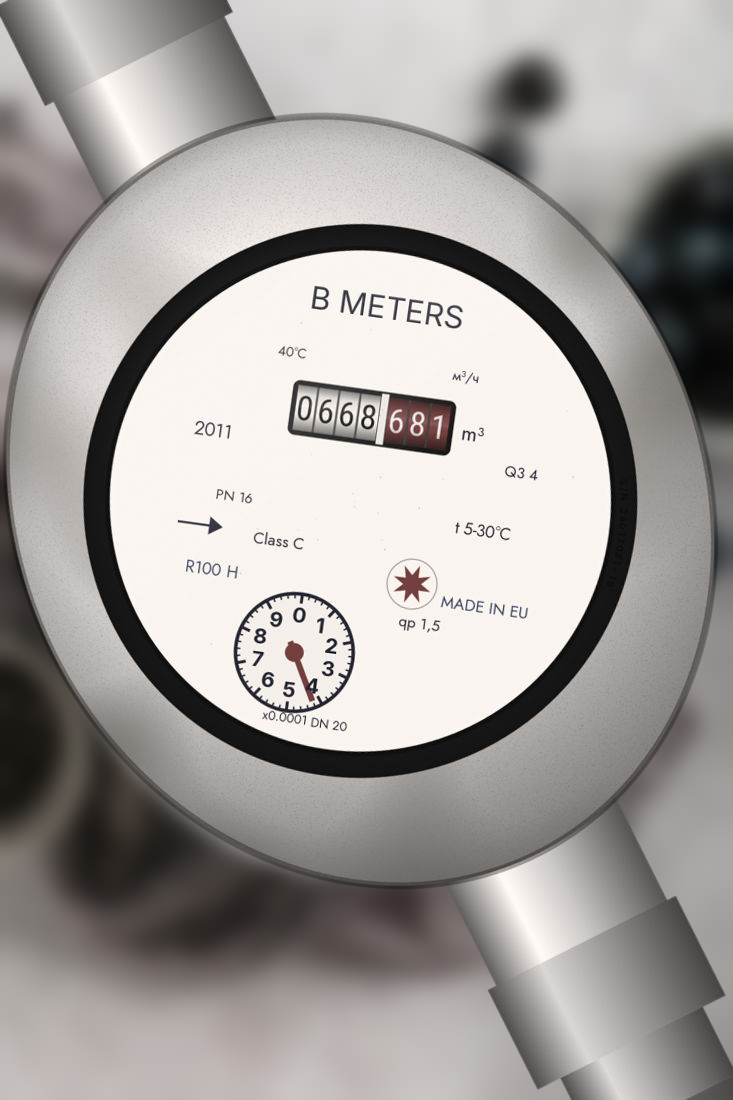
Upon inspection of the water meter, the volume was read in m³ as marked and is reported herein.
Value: 668.6814 m³
